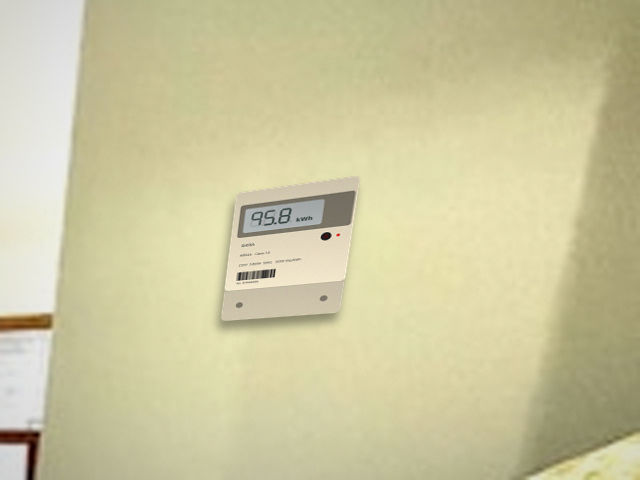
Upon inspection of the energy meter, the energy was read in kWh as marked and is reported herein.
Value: 95.8 kWh
